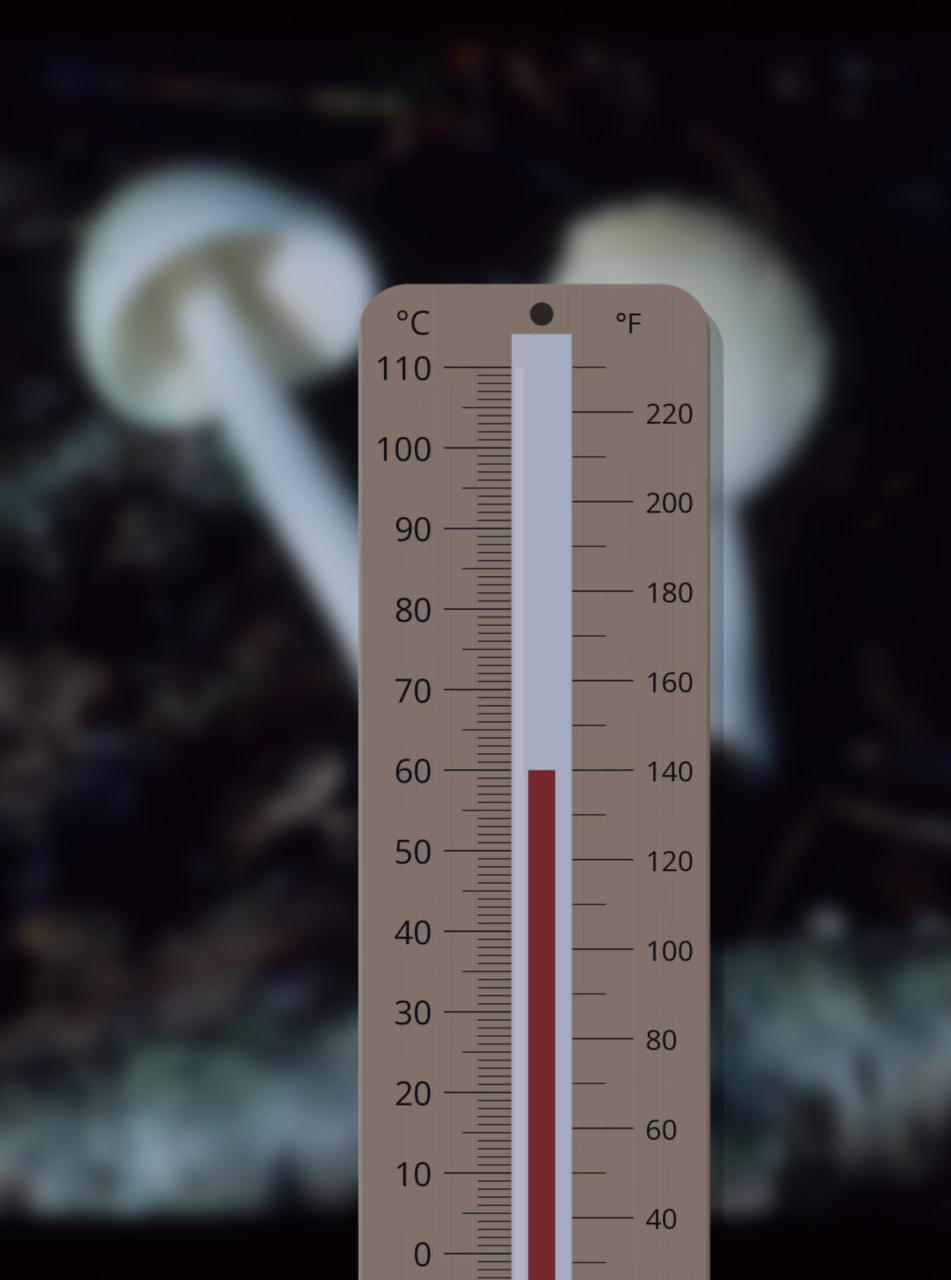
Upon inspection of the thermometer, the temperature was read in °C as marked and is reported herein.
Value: 60 °C
